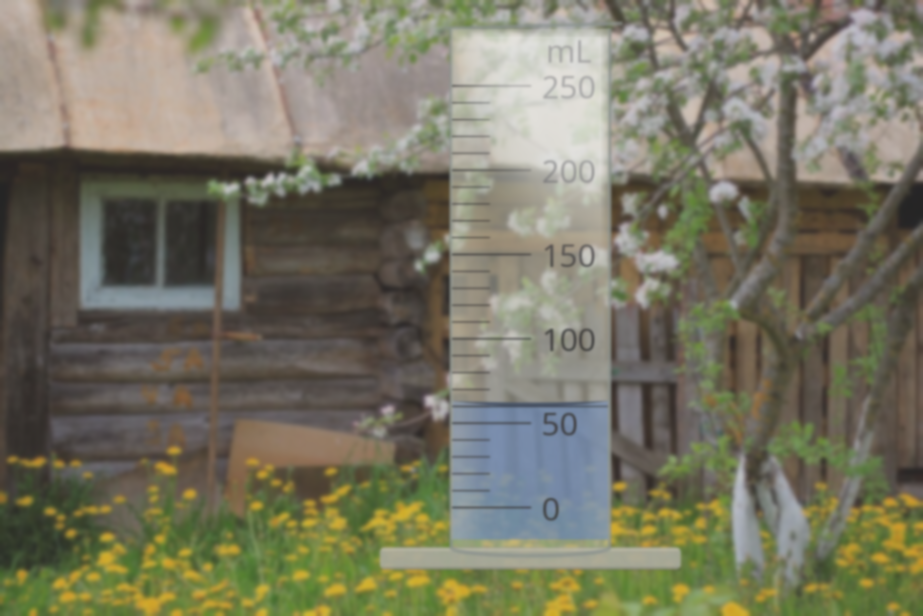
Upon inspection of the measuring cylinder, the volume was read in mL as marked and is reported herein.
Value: 60 mL
